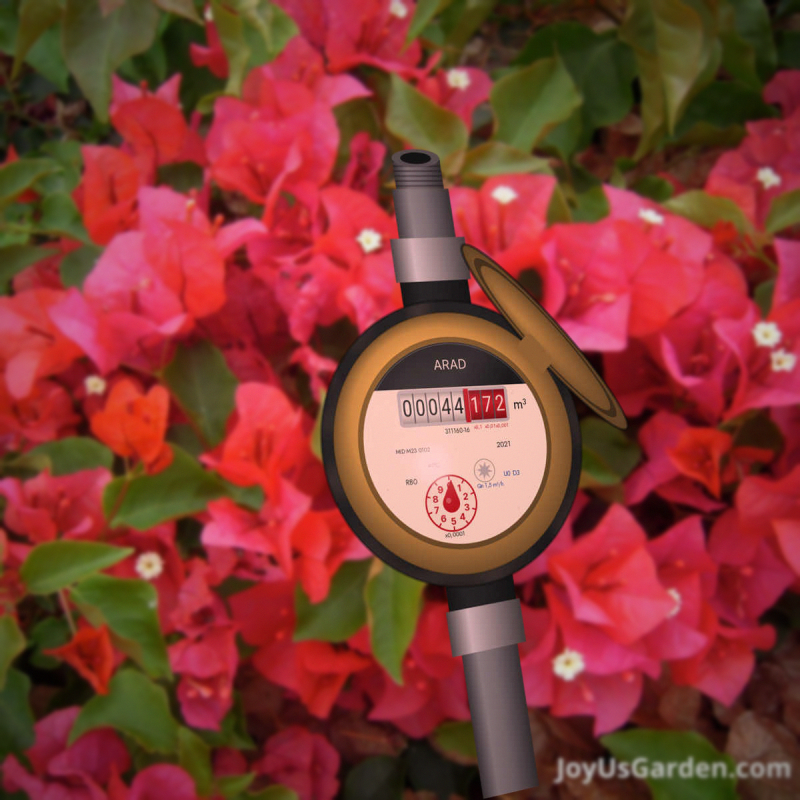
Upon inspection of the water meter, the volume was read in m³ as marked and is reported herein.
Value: 44.1720 m³
